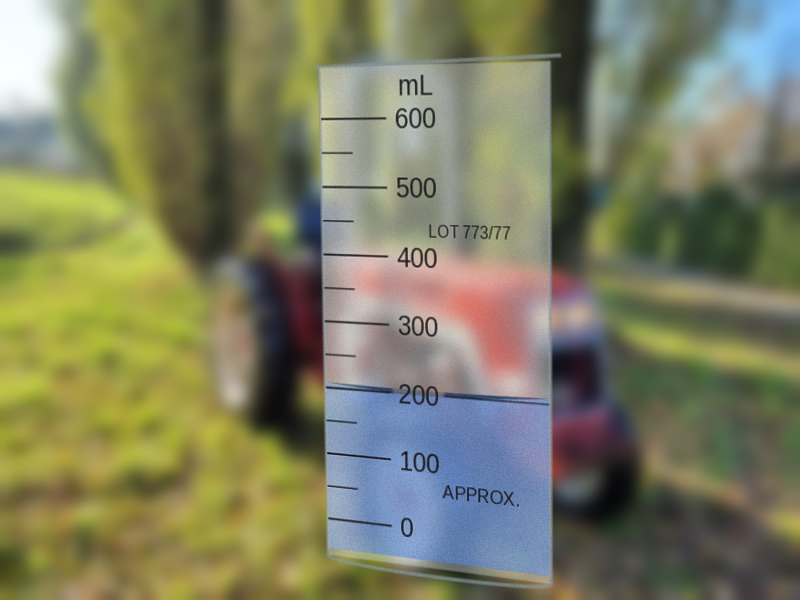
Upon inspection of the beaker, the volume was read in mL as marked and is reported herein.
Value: 200 mL
